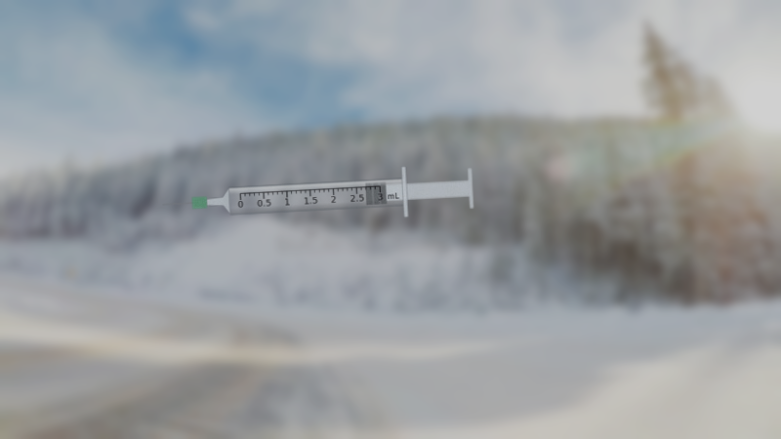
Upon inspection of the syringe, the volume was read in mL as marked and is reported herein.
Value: 2.7 mL
